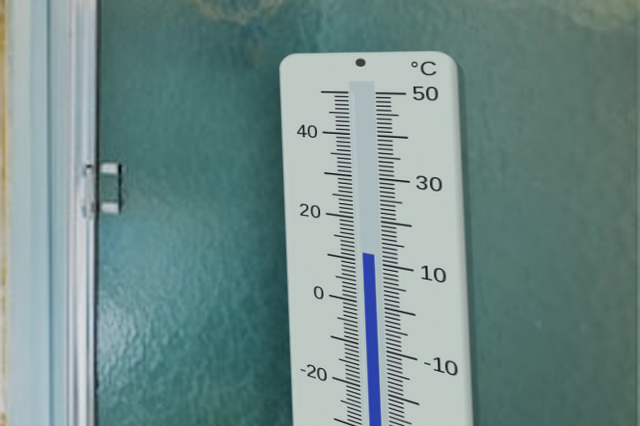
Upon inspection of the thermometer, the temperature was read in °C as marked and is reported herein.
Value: 12 °C
